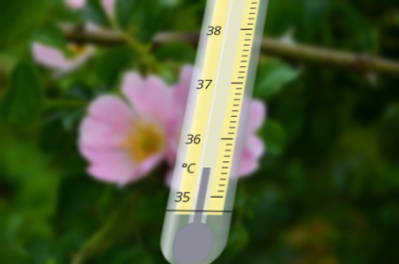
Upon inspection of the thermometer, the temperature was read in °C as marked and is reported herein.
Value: 35.5 °C
